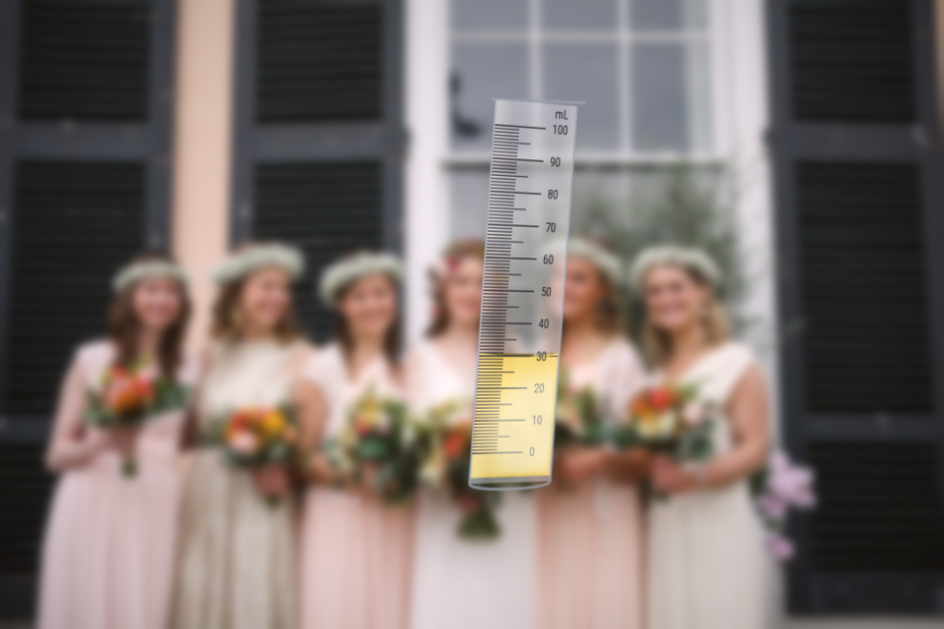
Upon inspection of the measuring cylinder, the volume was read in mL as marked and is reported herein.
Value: 30 mL
